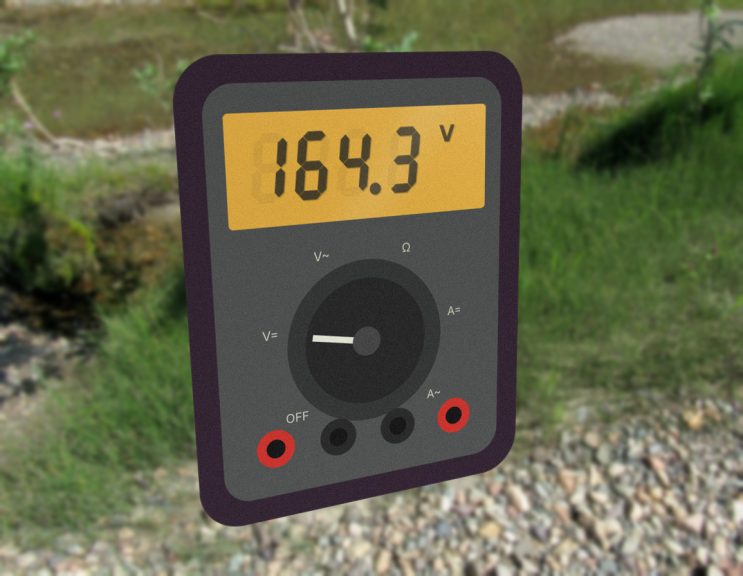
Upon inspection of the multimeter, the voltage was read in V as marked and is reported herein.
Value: 164.3 V
